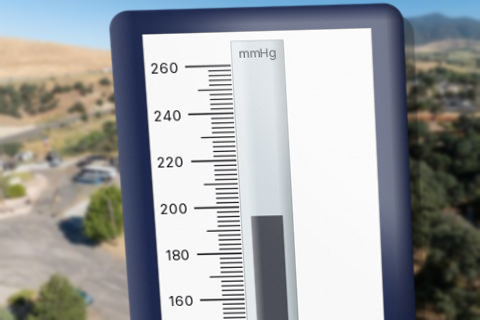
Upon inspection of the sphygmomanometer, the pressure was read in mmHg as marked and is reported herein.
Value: 196 mmHg
